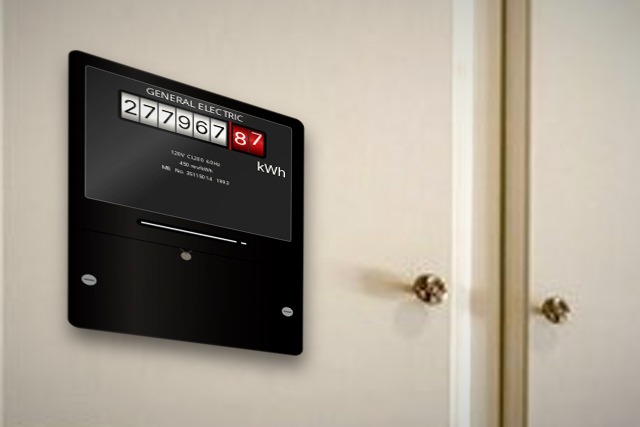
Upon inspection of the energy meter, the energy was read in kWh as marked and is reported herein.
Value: 277967.87 kWh
